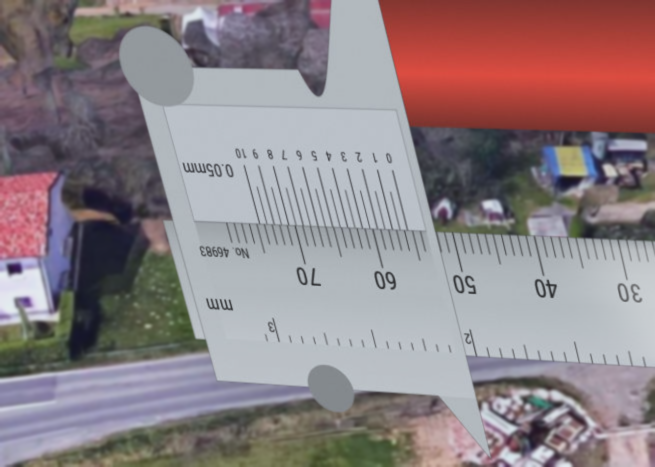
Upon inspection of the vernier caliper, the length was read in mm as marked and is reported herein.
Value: 55.6 mm
